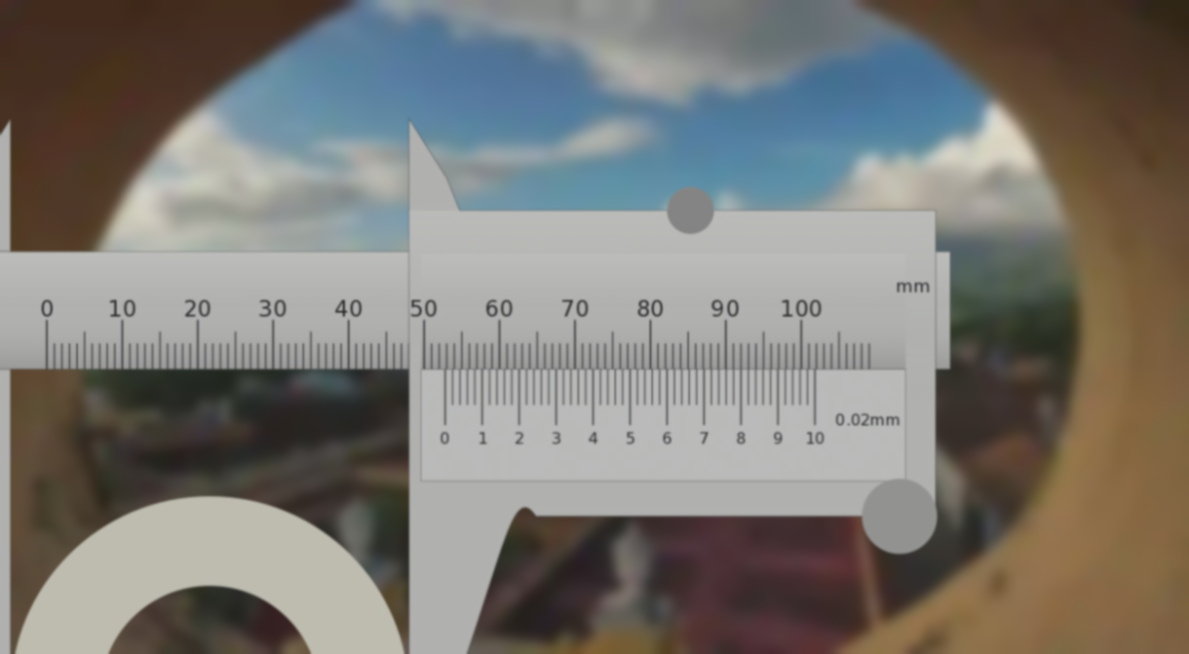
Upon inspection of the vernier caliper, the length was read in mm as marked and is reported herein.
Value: 52.8 mm
